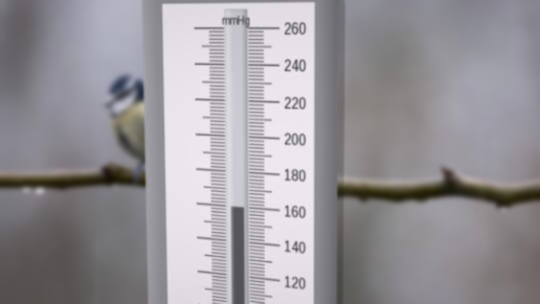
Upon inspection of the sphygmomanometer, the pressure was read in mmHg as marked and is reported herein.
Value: 160 mmHg
